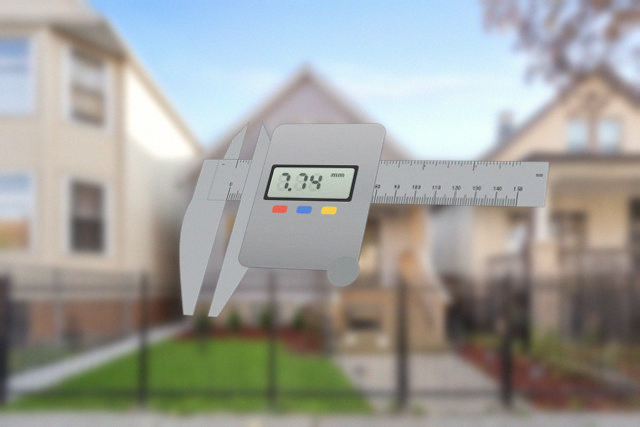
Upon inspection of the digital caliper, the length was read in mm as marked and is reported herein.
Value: 7.74 mm
